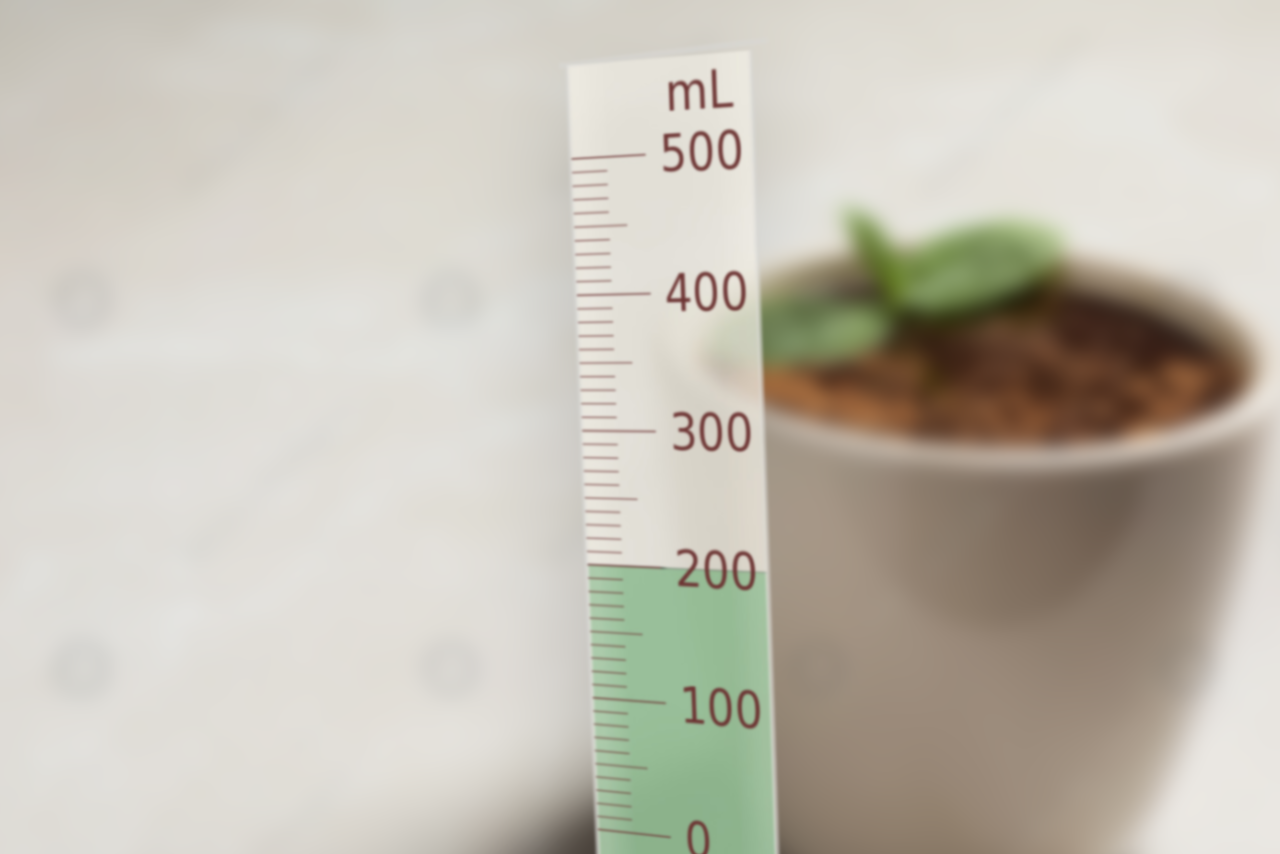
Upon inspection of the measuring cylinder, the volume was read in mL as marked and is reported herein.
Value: 200 mL
